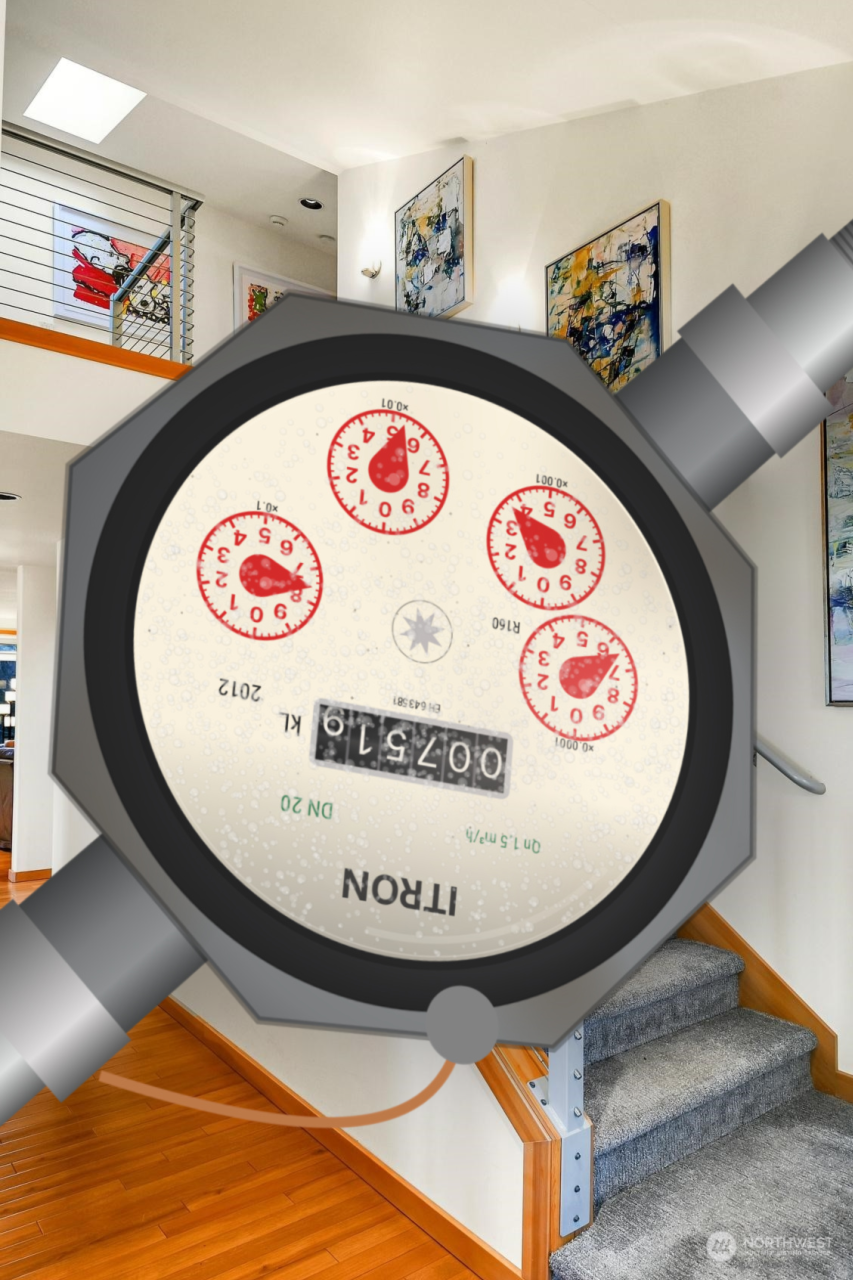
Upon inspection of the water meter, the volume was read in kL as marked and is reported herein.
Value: 7518.7536 kL
